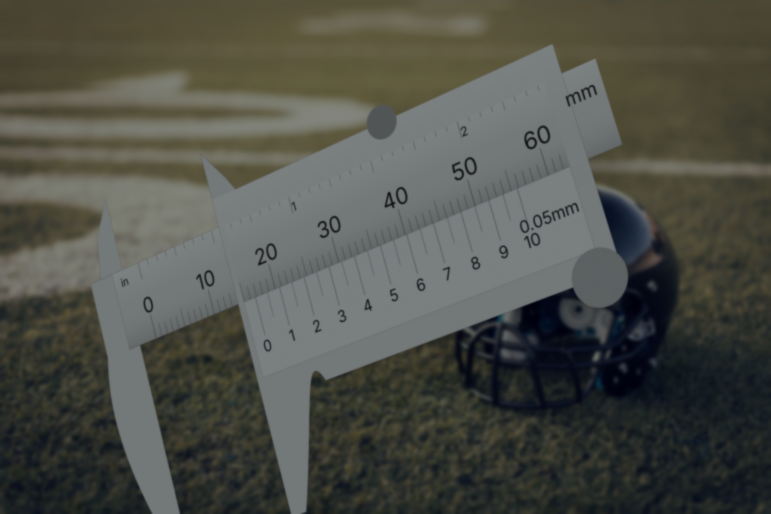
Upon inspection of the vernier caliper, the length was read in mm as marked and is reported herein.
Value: 16.8 mm
